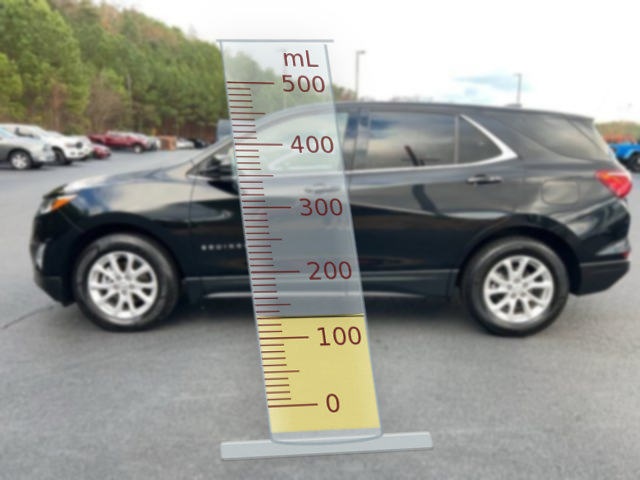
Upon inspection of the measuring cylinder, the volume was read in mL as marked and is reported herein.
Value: 130 mL
